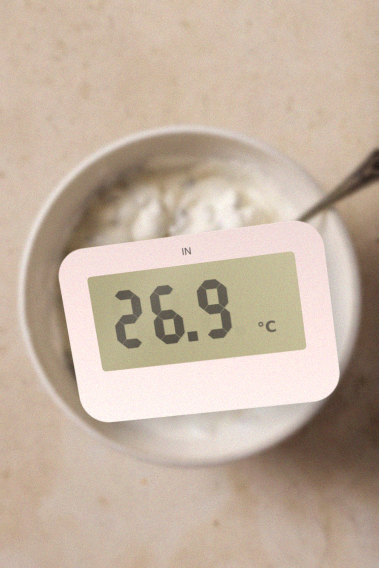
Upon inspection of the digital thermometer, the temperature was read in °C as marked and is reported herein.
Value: 26.9 °C
